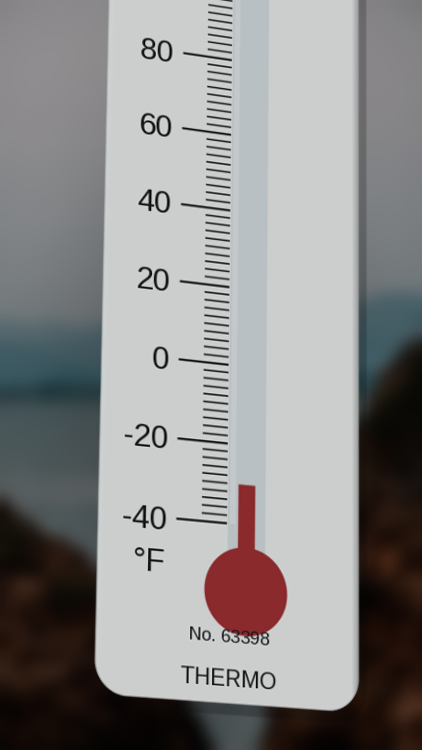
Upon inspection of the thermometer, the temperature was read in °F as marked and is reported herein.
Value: -30 °F
